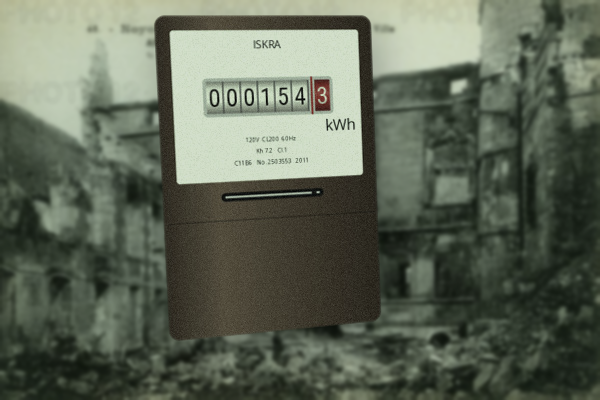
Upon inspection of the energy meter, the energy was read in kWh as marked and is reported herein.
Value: 154.3 kWh
